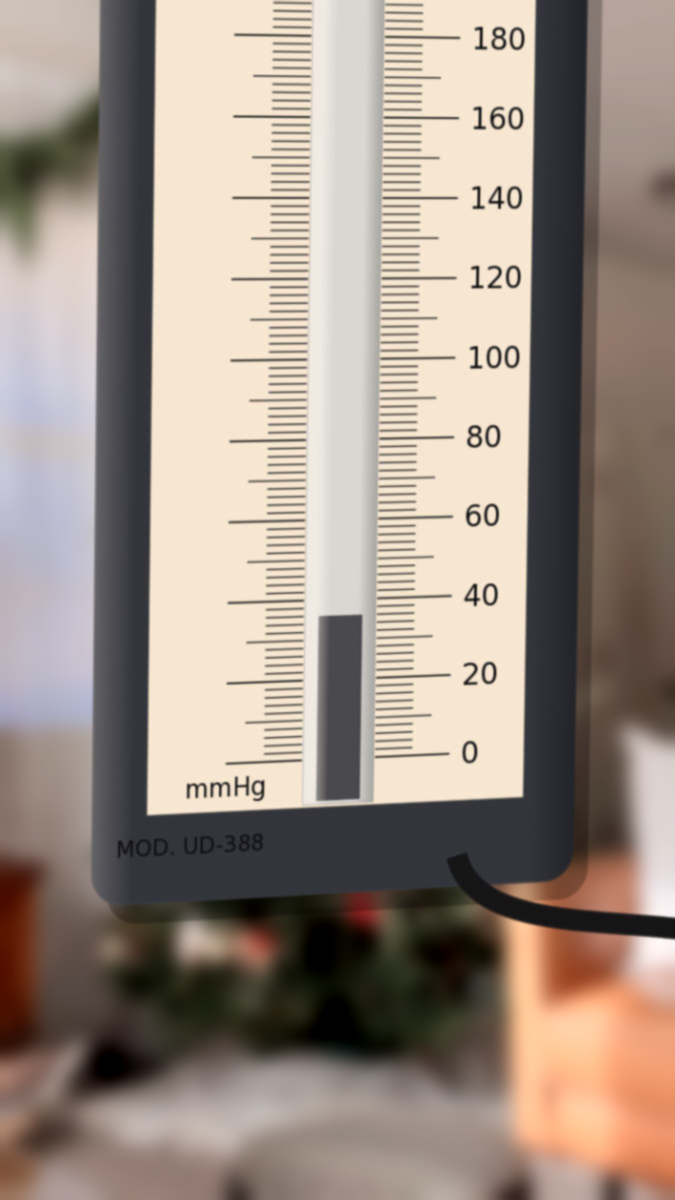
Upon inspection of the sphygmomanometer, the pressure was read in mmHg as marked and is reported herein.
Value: 36 mmHg
